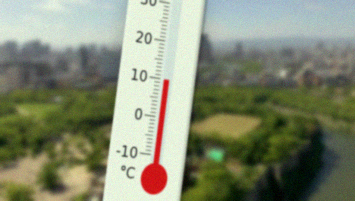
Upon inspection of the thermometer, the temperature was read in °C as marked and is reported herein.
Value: 10 °C
